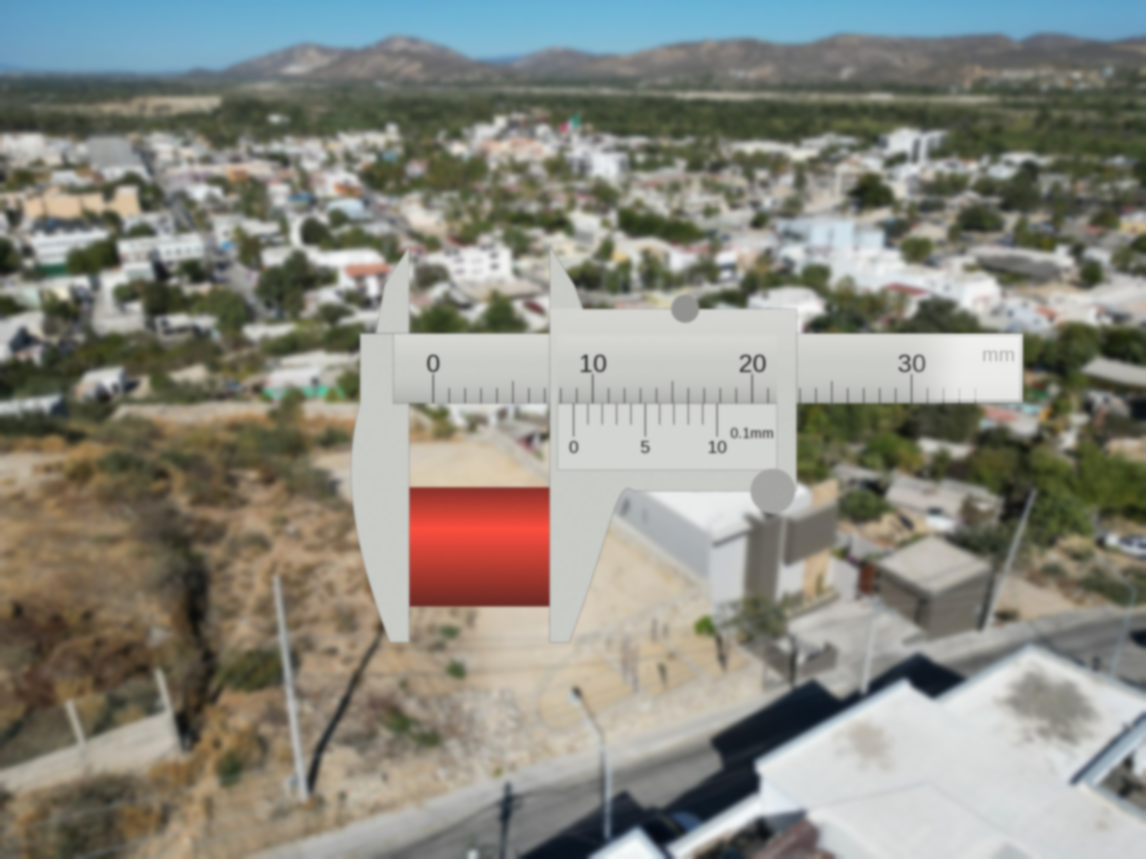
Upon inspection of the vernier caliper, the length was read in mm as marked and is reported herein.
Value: 8.8 mm
